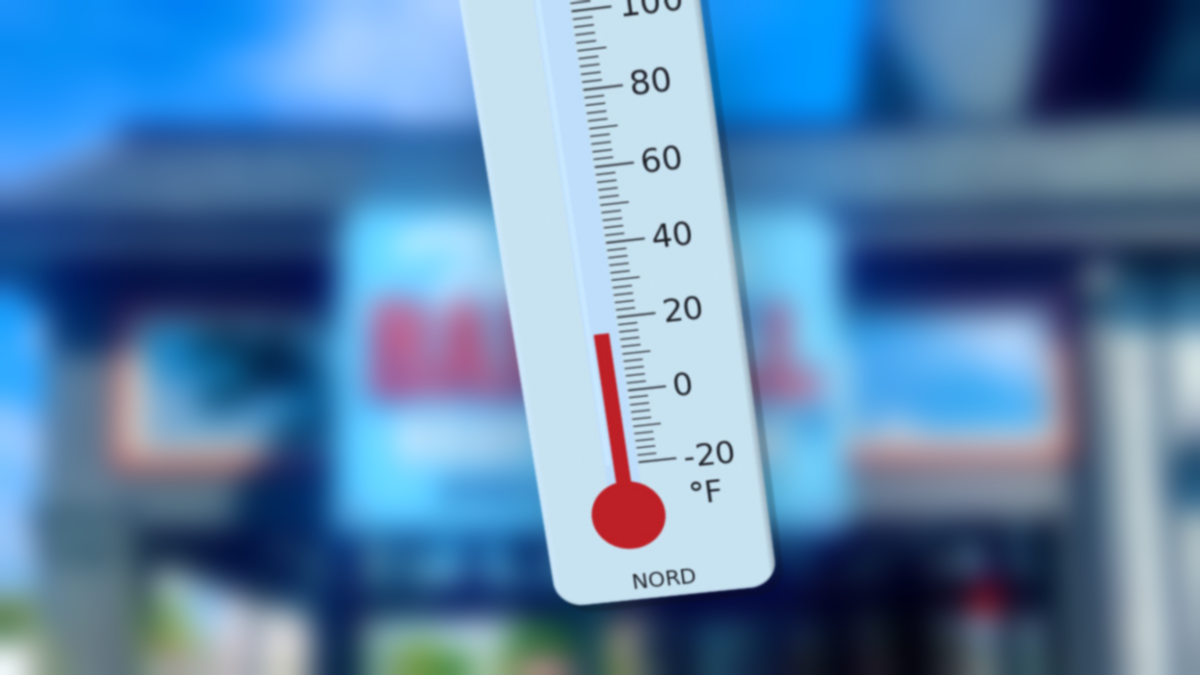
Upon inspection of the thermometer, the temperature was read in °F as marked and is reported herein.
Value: 16 °F
